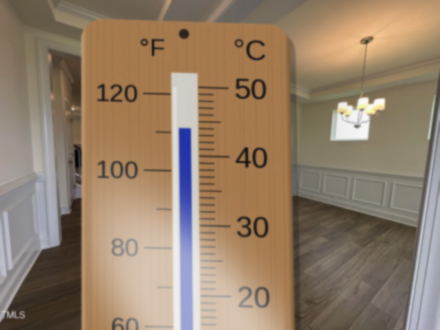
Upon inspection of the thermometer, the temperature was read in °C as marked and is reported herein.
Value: 44 °C
